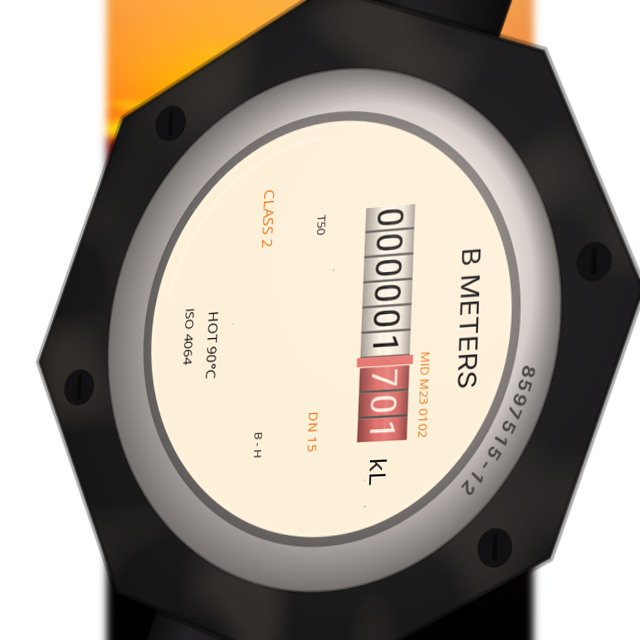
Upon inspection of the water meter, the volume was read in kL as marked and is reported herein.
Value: 1.701 kL
